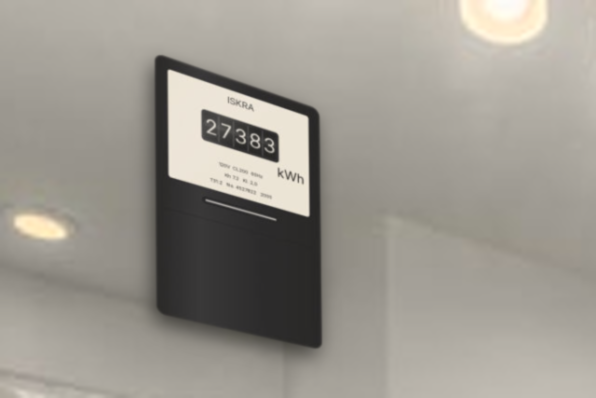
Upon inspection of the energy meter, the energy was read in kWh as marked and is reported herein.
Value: 27383 kWh
